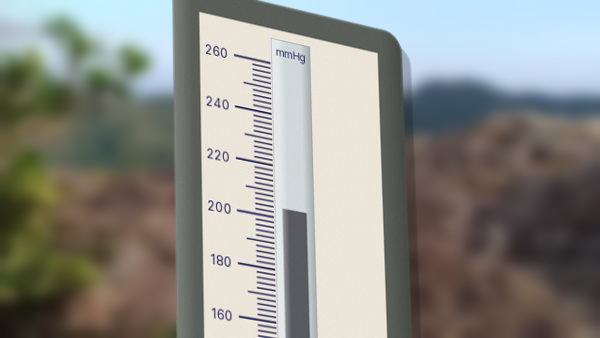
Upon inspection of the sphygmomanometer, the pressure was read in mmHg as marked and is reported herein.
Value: 204 mmHg
